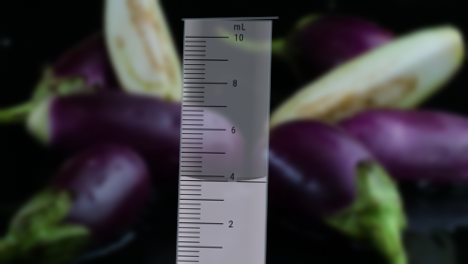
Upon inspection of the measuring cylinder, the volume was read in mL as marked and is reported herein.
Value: 3.8 mL
